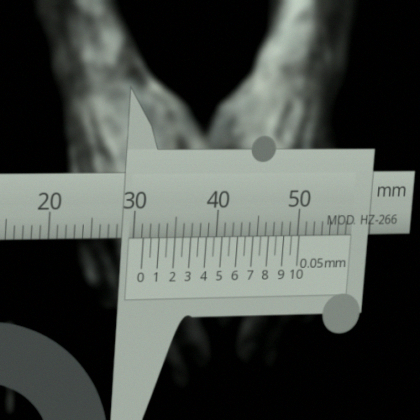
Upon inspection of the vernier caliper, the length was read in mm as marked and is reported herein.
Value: 31.2 mm
